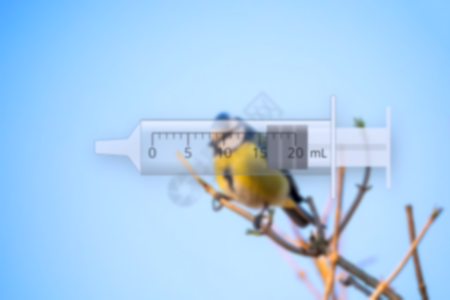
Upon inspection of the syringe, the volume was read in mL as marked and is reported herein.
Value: 16 mL
